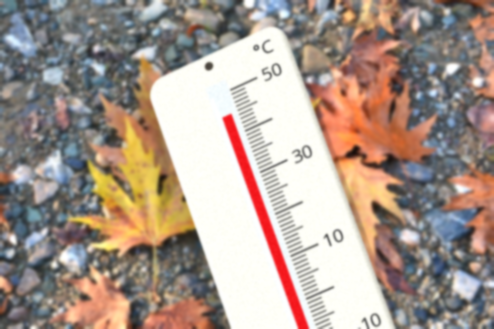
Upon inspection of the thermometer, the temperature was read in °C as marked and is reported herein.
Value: 45 °C
